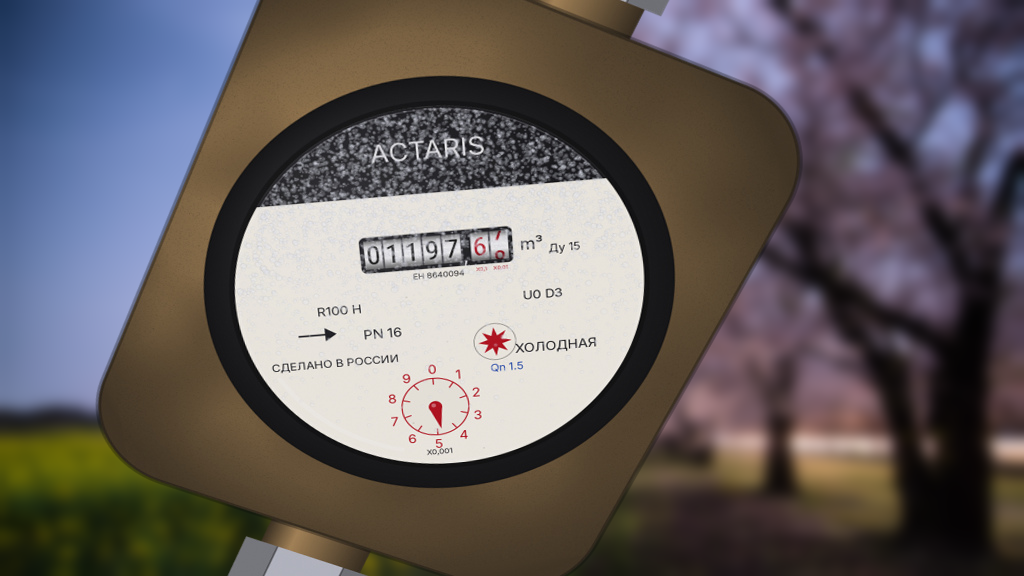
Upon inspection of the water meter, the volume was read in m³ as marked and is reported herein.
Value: 1197.674 m³
